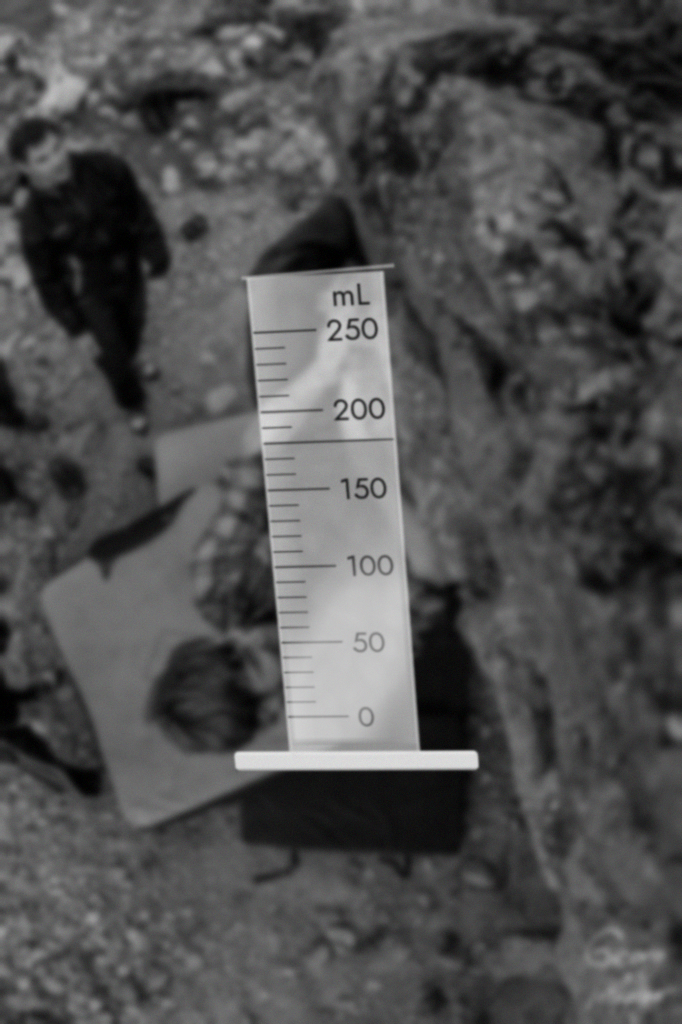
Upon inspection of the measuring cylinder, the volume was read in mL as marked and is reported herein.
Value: 180 mL
